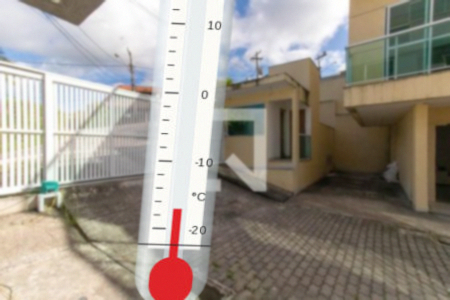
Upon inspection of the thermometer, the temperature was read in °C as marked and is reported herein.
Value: -17 °C
